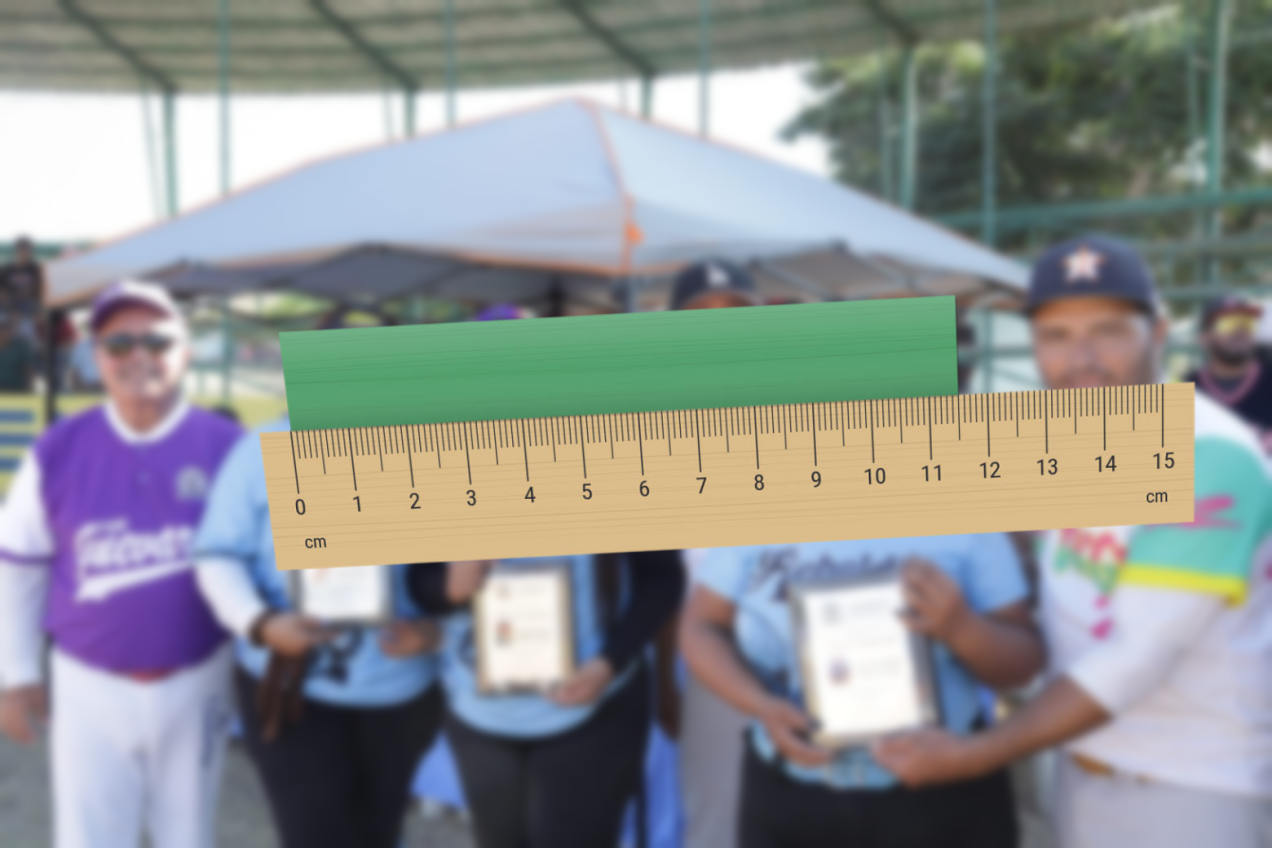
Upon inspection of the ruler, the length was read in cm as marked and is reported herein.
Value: 11.5 cm
